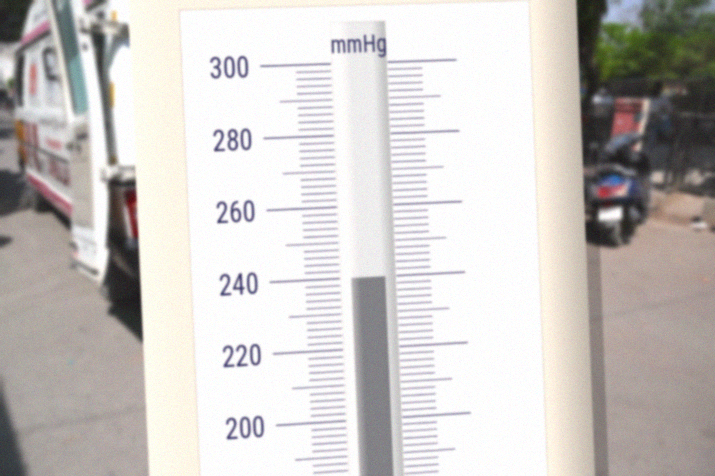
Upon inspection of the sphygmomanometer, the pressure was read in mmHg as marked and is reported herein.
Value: 240 mmHg
